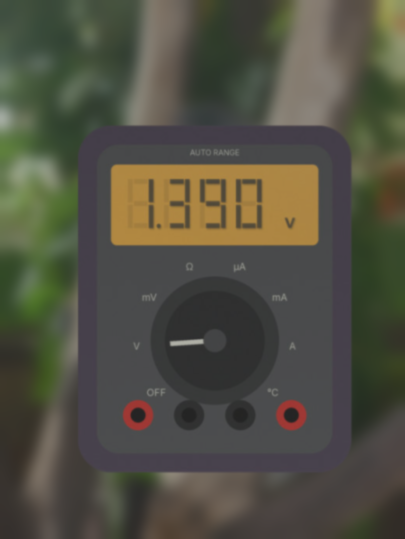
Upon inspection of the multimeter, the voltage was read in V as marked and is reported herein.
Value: 1.390 V
